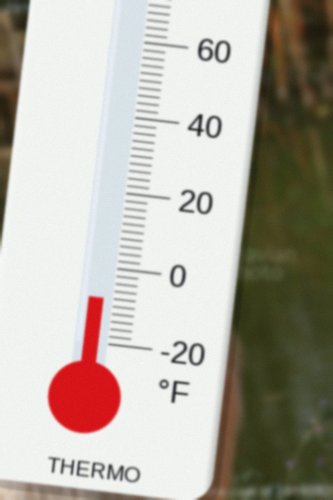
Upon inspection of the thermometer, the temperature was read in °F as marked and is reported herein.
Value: -8 °F
